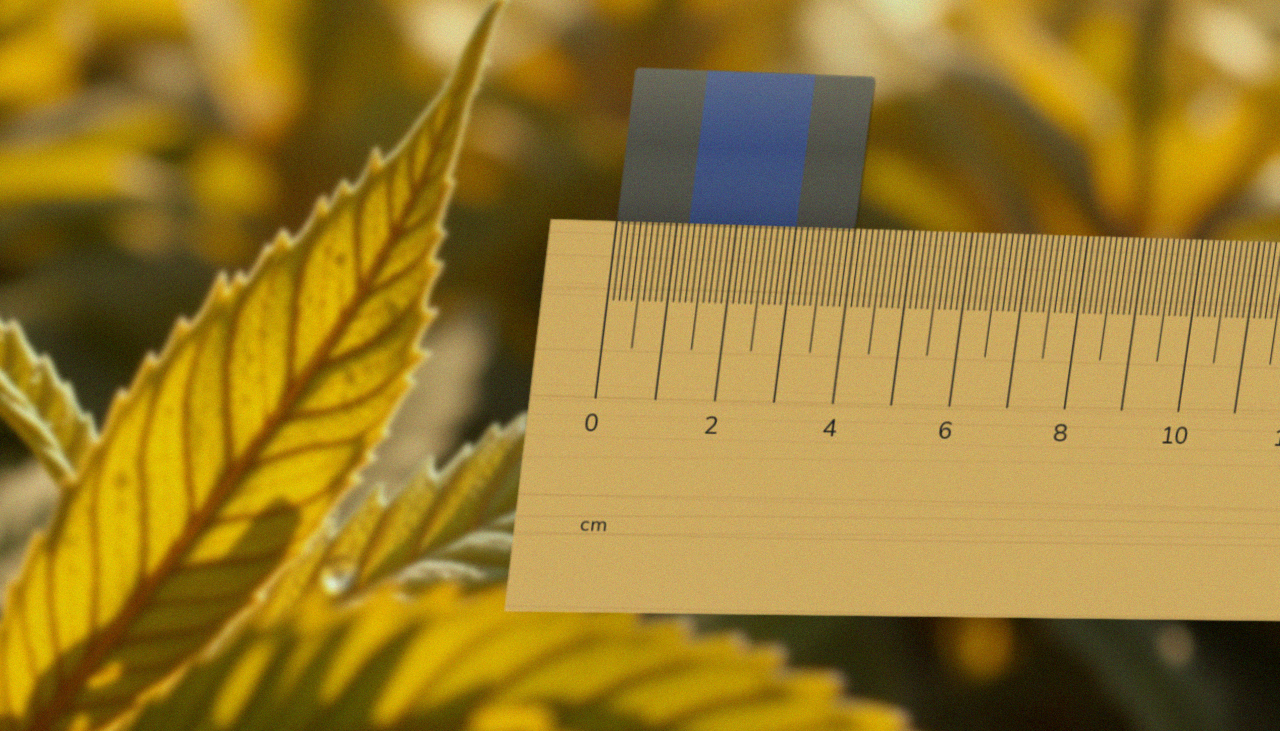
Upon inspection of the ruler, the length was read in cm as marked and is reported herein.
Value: 4 cm
